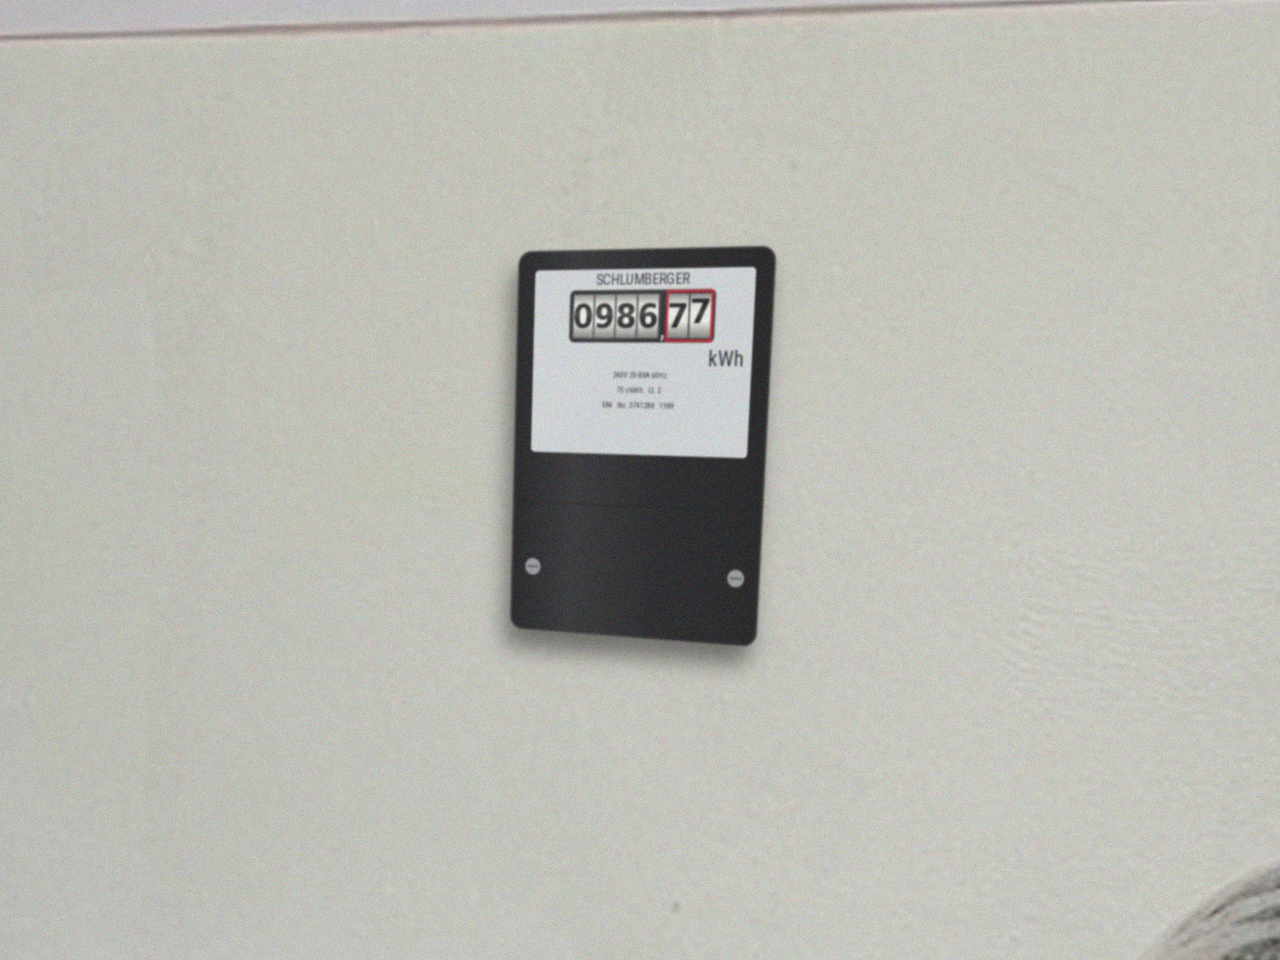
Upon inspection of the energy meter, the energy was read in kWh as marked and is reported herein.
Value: 986.77 kWh
